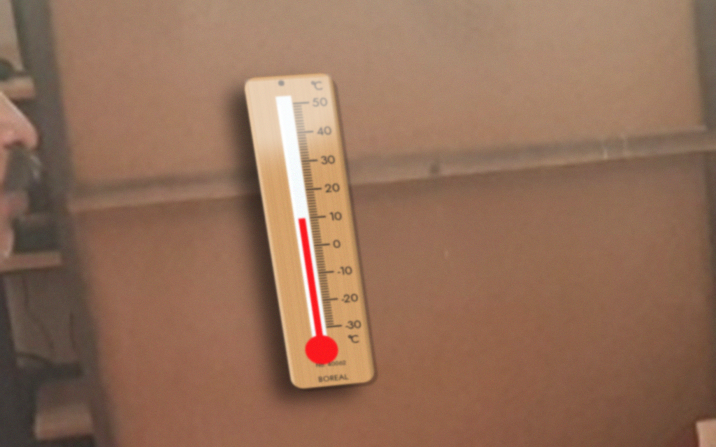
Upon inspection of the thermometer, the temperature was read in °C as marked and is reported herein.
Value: 10 °C
